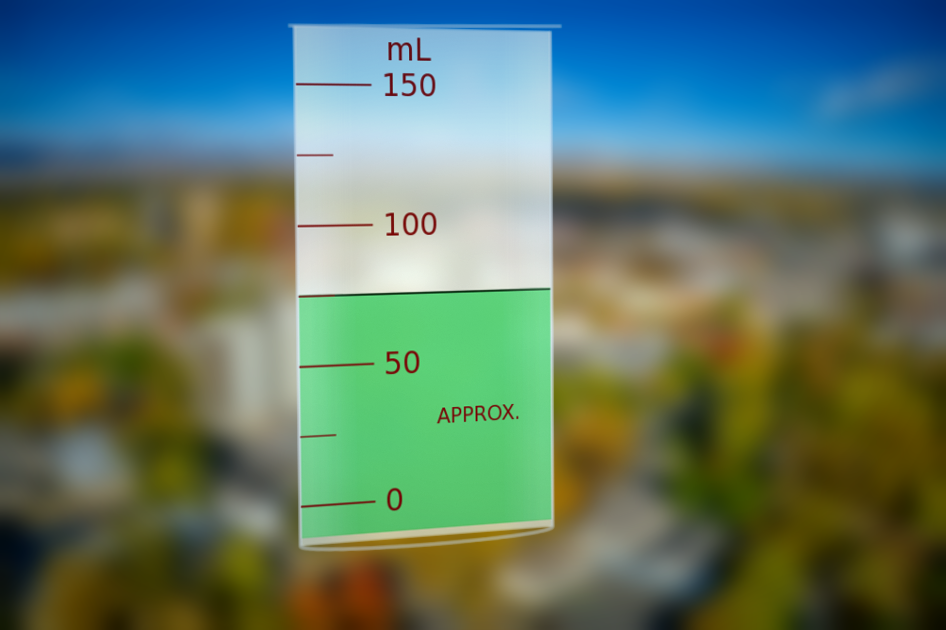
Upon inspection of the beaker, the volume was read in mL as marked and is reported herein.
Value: 75 mL
